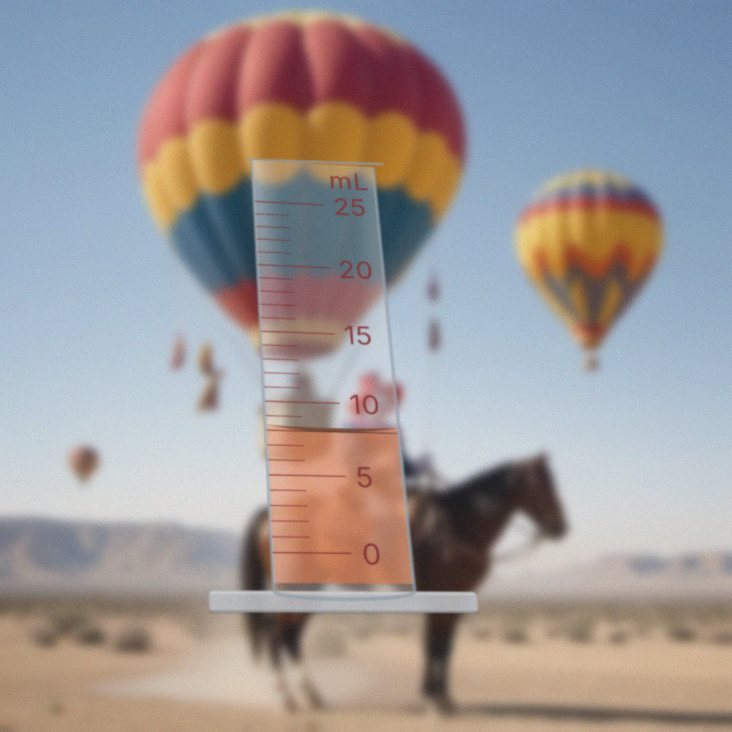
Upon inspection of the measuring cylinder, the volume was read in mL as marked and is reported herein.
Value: 8 mL
